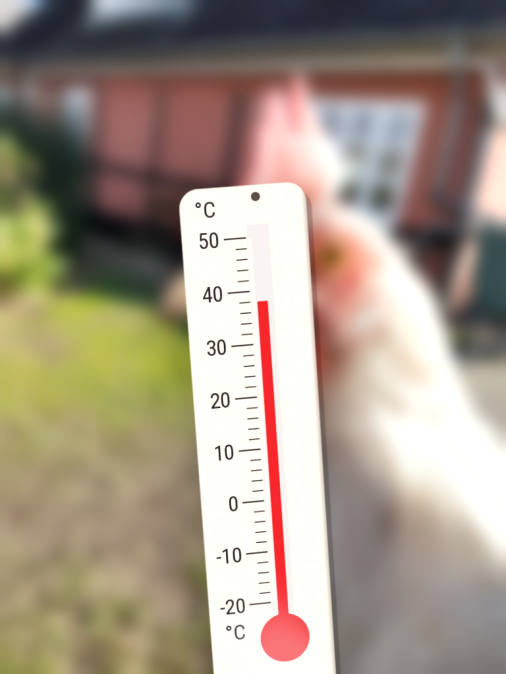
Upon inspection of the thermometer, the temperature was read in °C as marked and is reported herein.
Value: 38 °C
